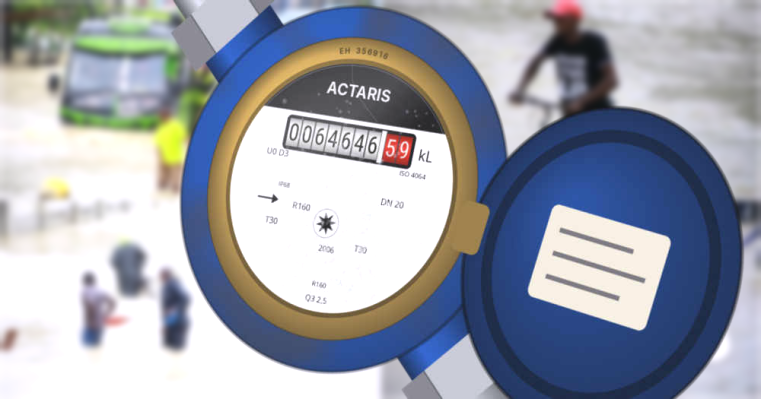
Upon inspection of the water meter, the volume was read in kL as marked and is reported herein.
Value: 64646.59 kL
